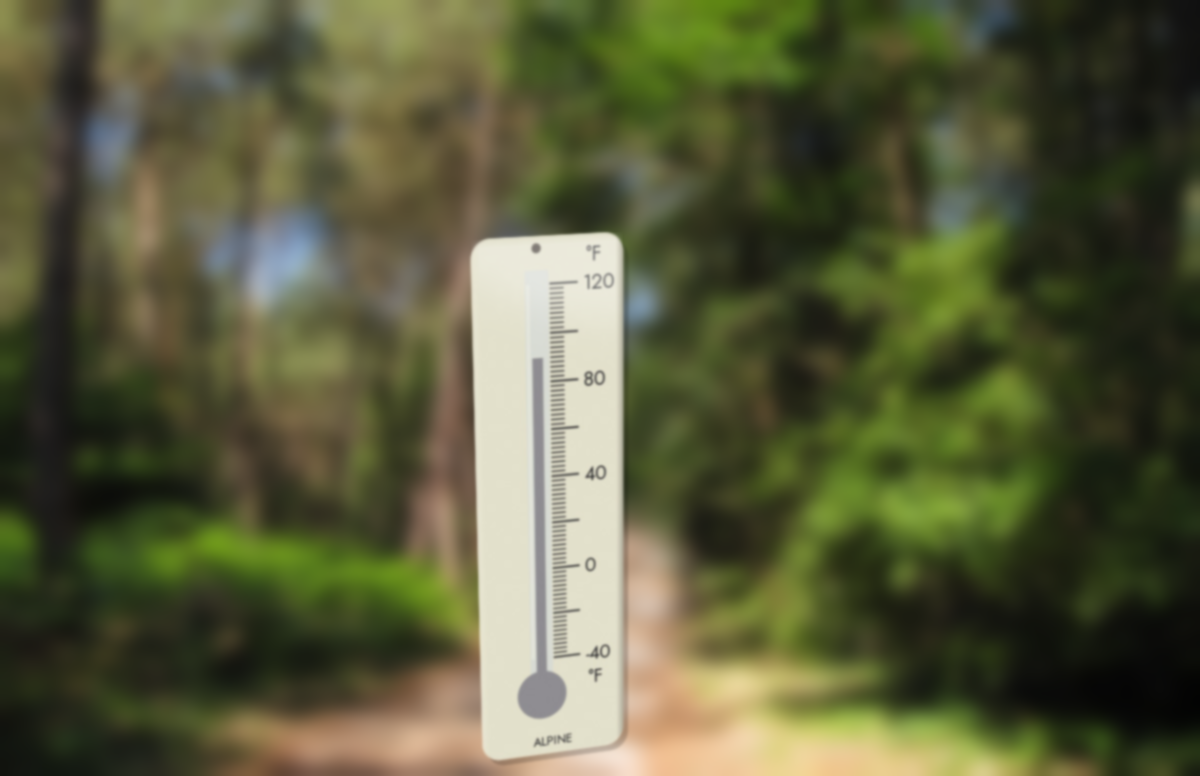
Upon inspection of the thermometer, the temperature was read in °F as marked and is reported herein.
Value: 90 °F
